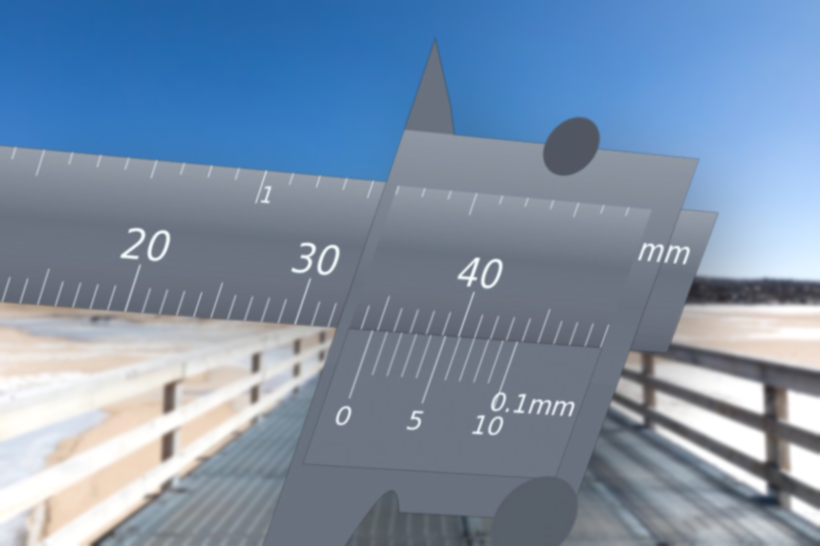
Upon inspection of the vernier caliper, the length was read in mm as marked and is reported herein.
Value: 34.7 mm
